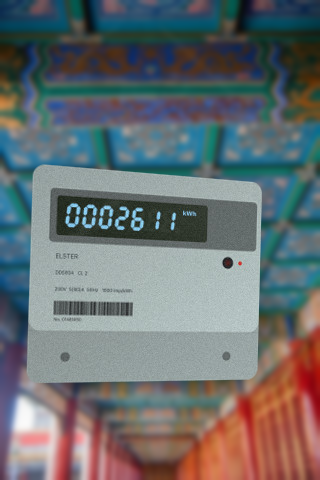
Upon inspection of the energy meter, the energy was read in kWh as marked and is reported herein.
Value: 2611 kWh
